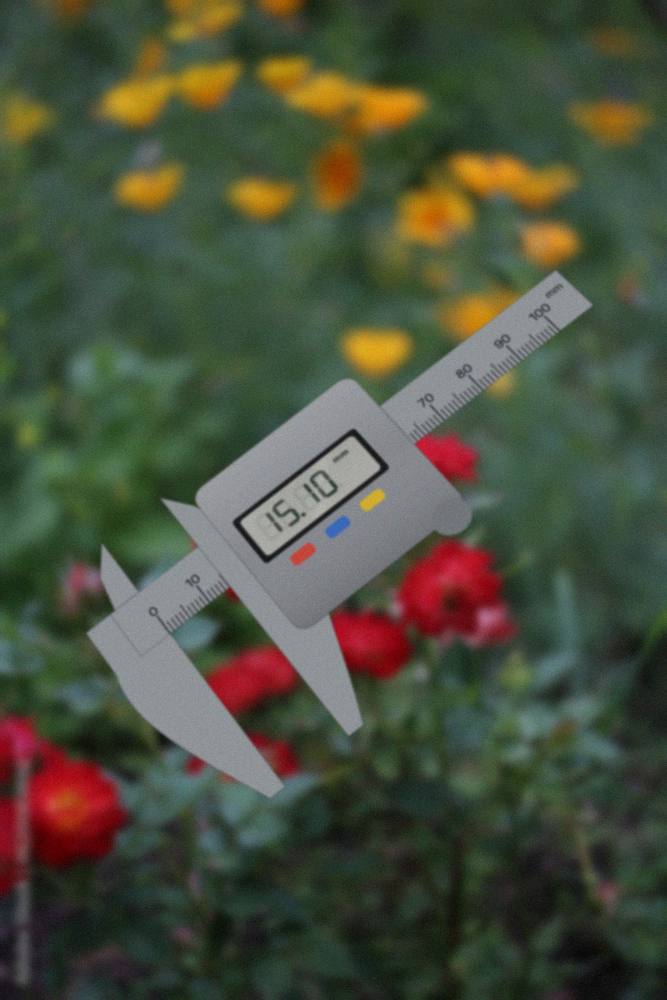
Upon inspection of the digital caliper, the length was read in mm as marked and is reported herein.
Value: 15.10 mm
